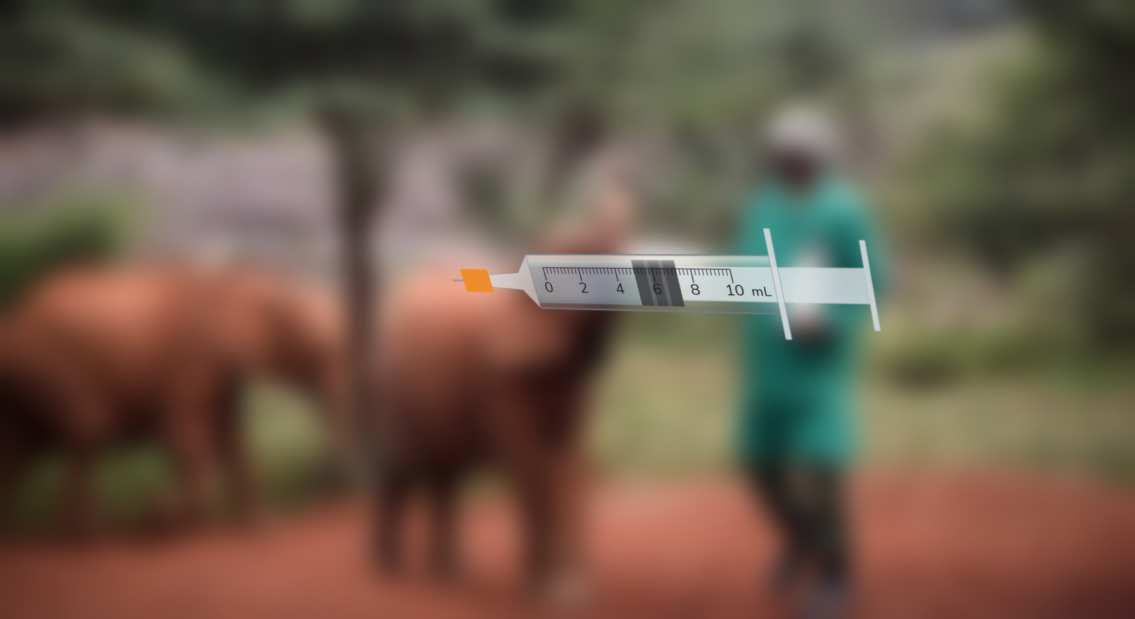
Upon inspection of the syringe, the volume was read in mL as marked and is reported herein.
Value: 5 mL
